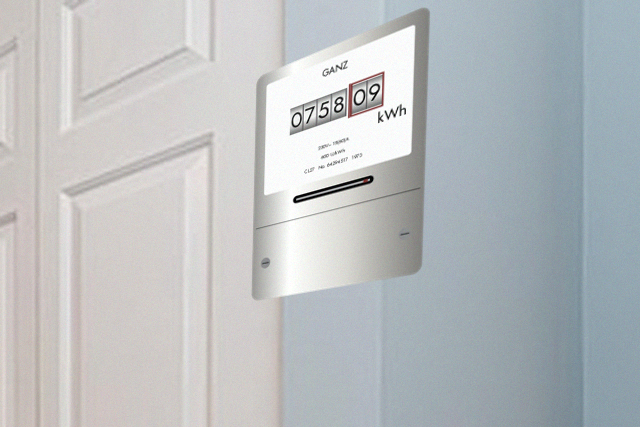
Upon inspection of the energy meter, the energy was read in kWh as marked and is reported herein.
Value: 758.09 kWh
